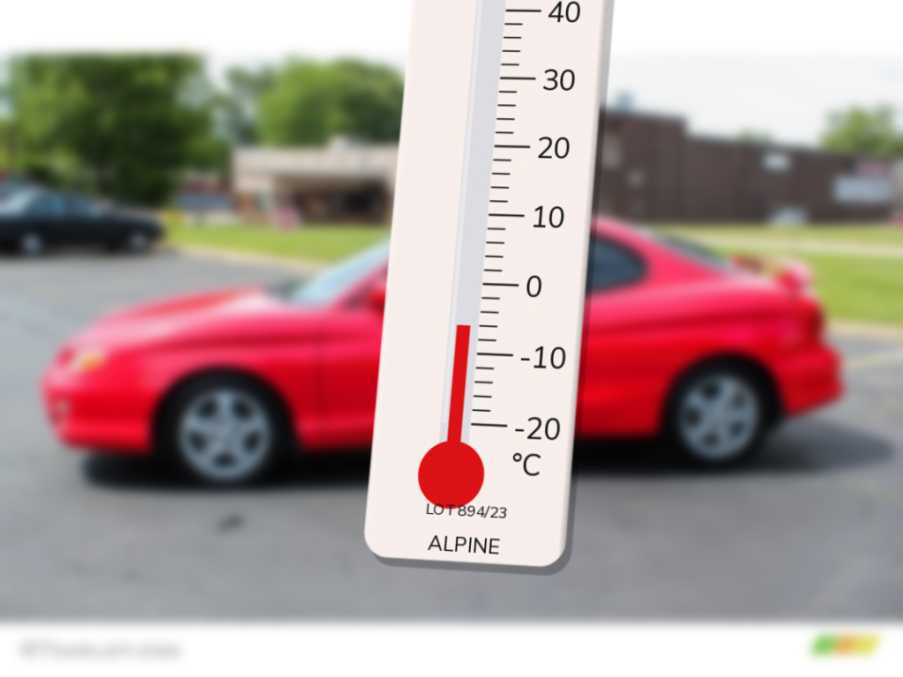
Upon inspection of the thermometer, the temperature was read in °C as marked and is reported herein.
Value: -6 °C
